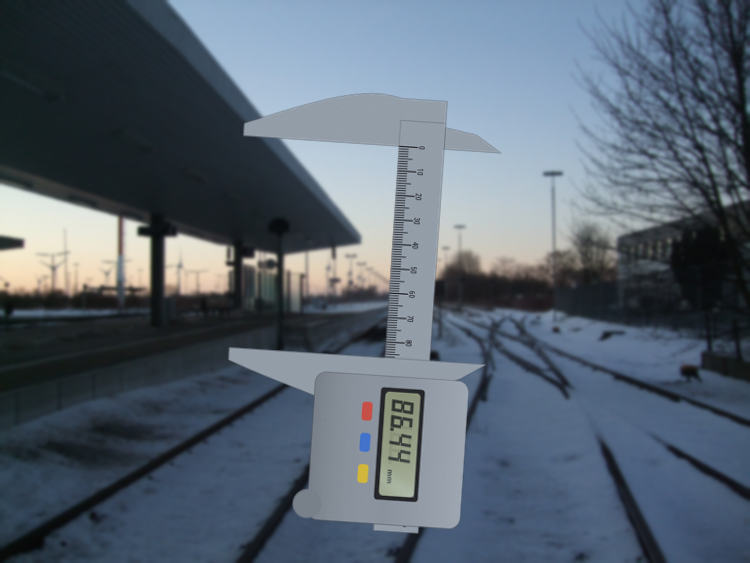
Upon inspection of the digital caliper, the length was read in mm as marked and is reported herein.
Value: 86.44 mm
